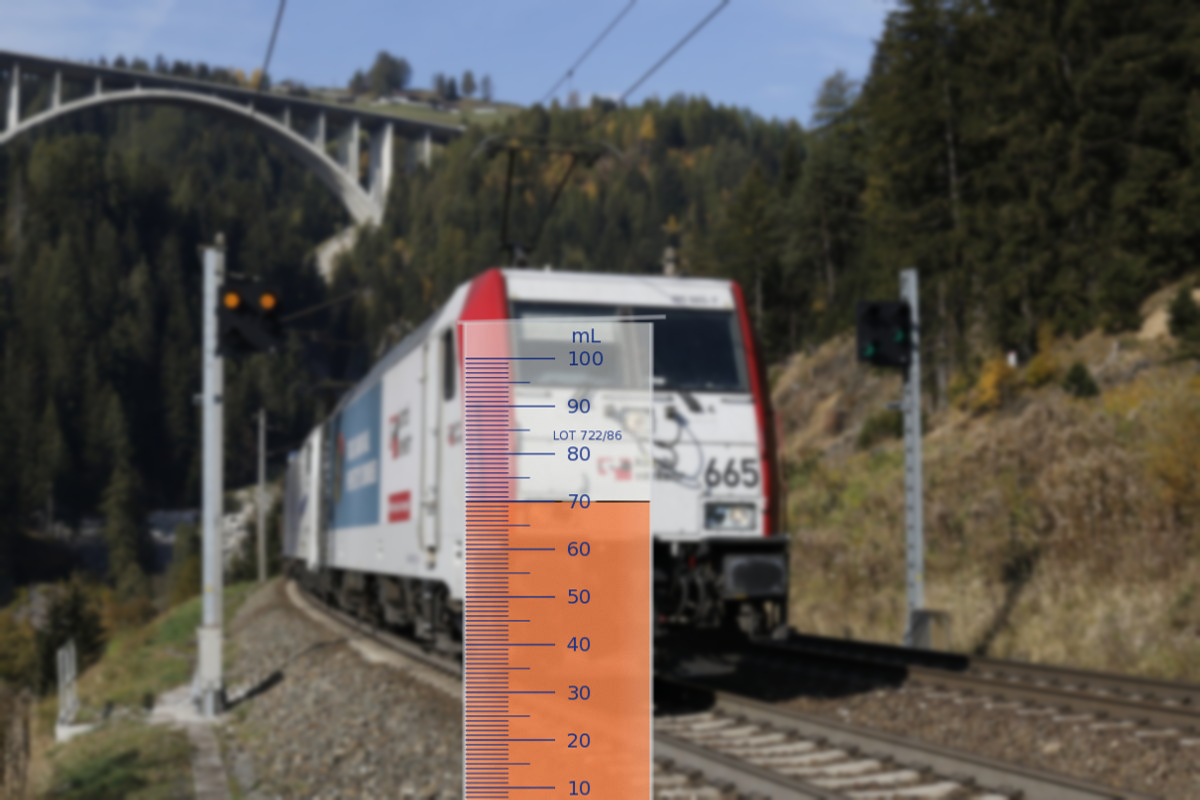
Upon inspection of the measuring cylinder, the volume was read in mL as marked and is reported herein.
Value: 70 mL
